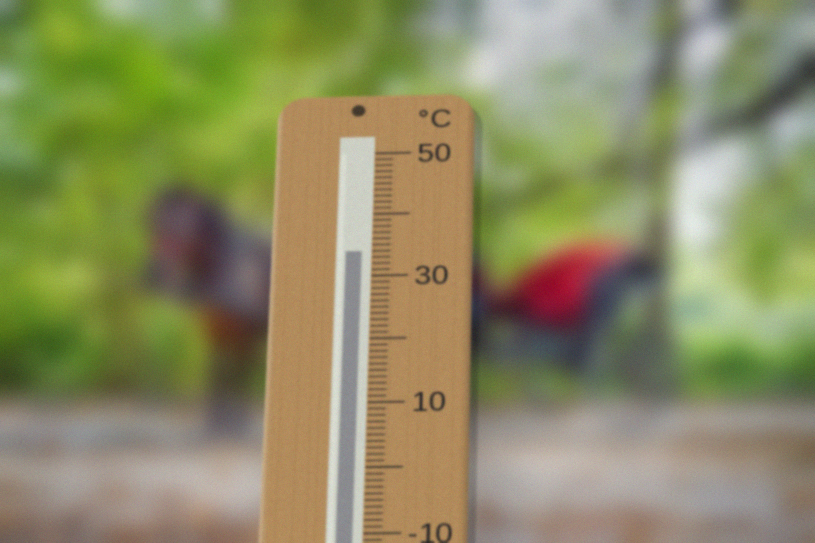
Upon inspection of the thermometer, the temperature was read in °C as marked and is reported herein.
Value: 34 °C
